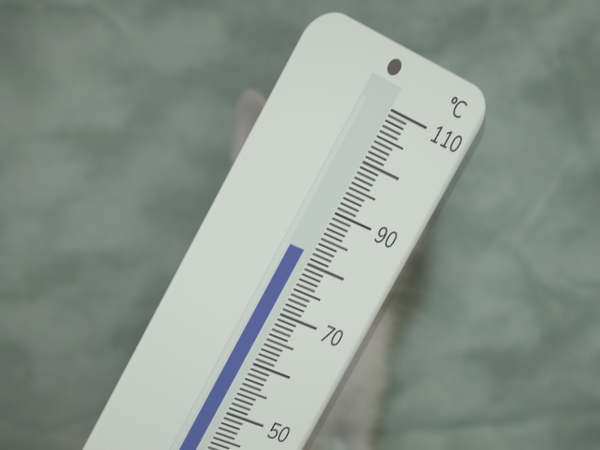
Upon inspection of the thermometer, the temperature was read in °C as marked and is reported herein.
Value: 82 °C
